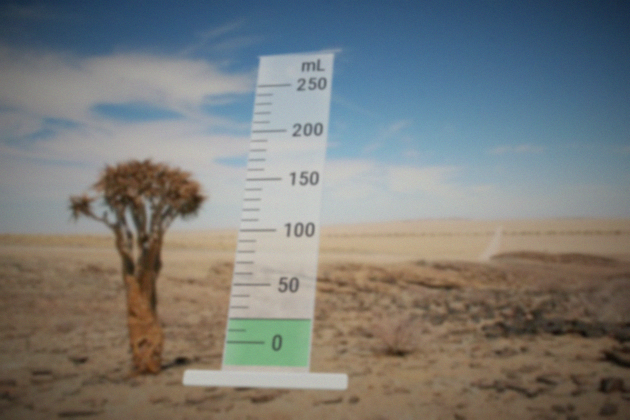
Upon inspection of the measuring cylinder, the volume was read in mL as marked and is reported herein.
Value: 20 mL
